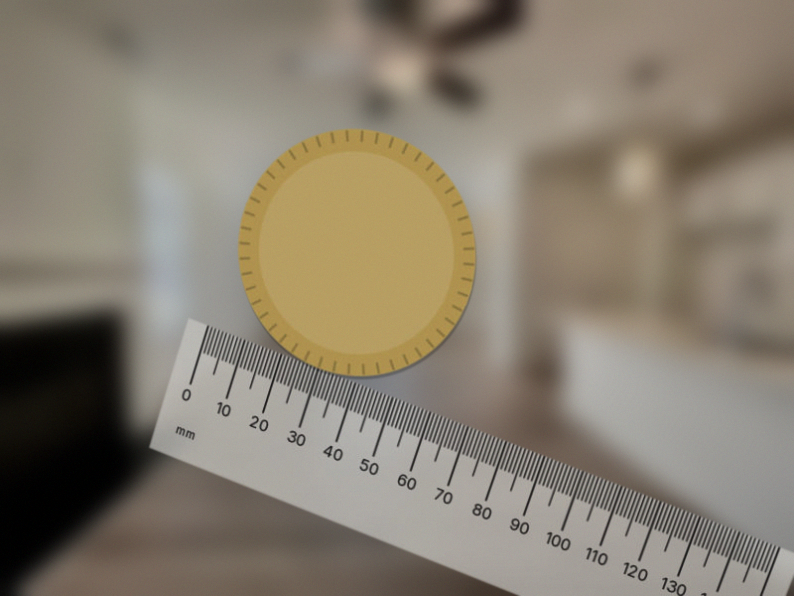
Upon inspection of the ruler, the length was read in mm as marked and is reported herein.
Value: 60 mm
